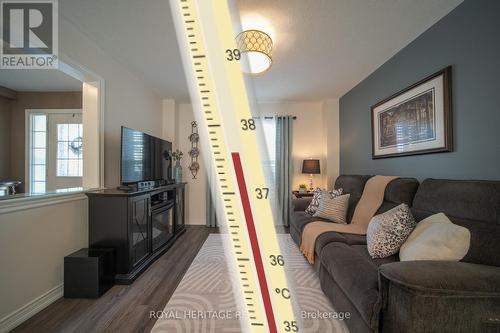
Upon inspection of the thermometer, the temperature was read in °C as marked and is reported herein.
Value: 37.6 °C
